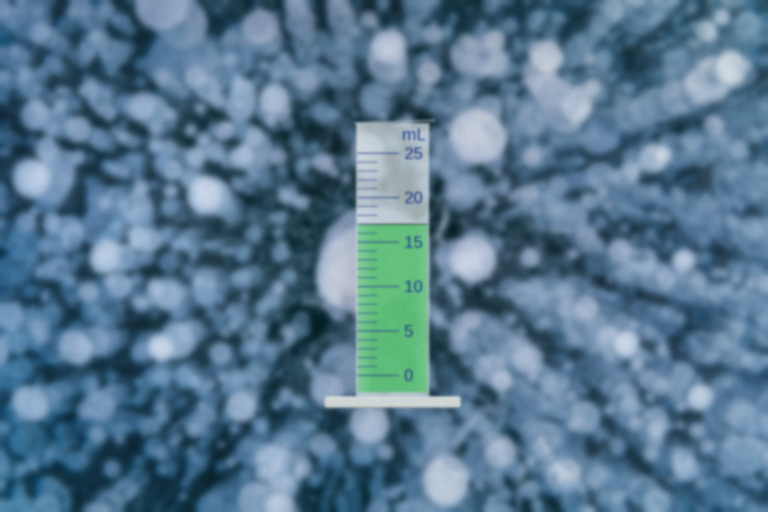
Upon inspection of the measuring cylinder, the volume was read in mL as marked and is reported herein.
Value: 17 mL
